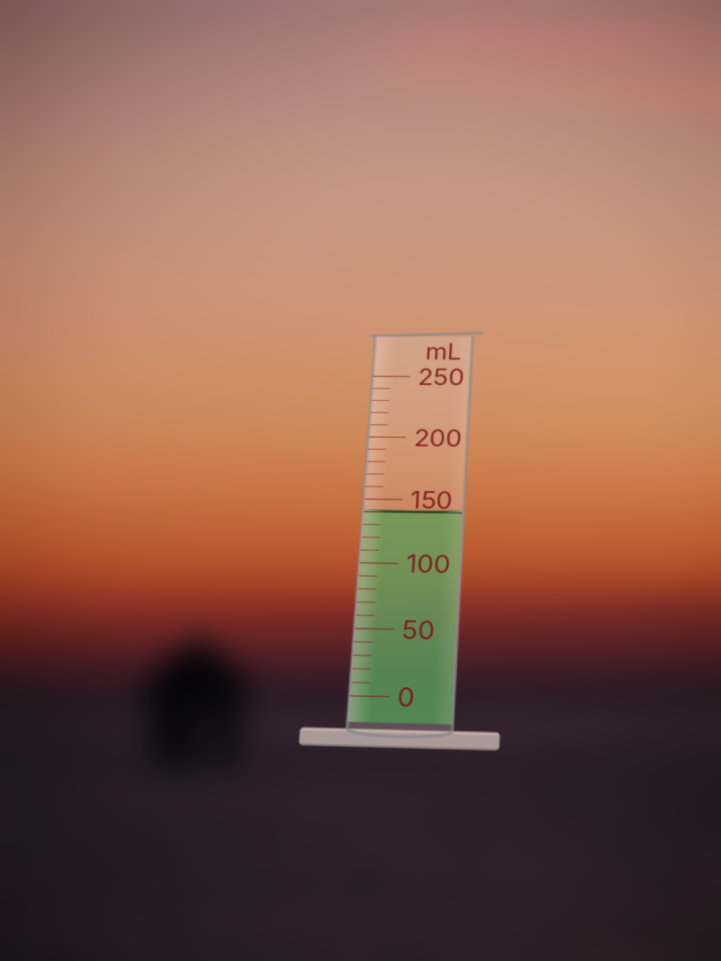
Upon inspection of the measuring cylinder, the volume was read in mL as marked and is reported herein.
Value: 140 mL
